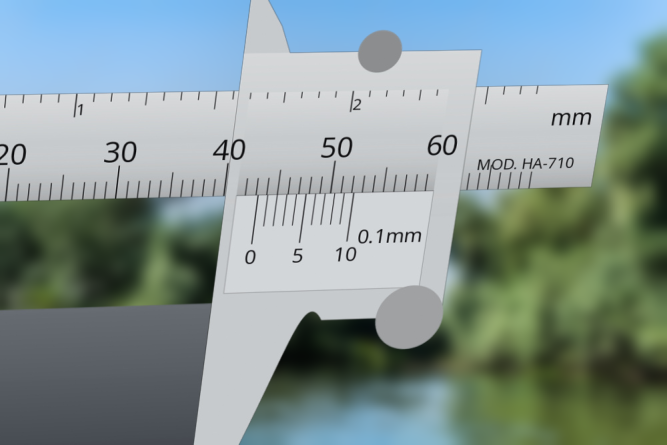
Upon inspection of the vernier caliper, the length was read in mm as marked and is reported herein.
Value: 43.2 mm
